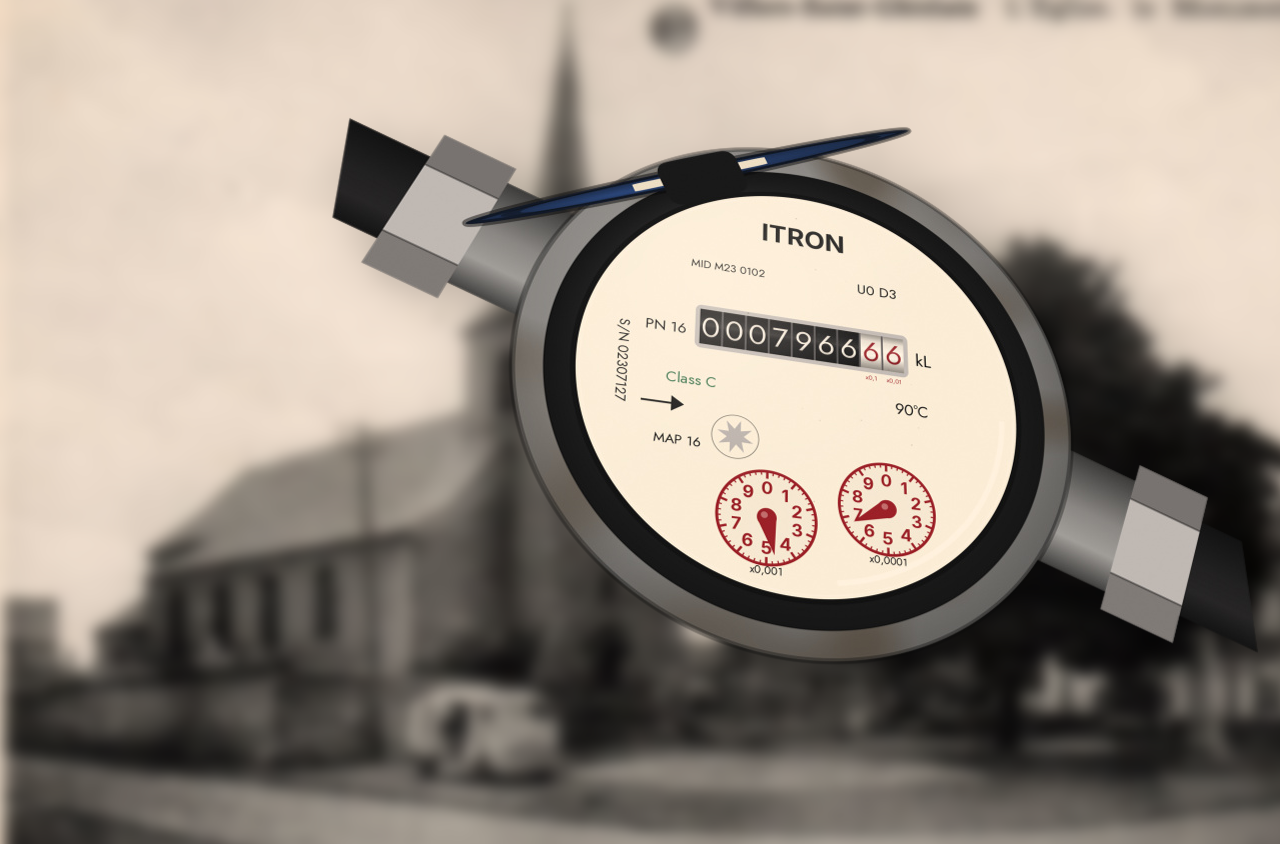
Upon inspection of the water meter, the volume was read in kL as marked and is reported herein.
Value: 7966.6646 kL
